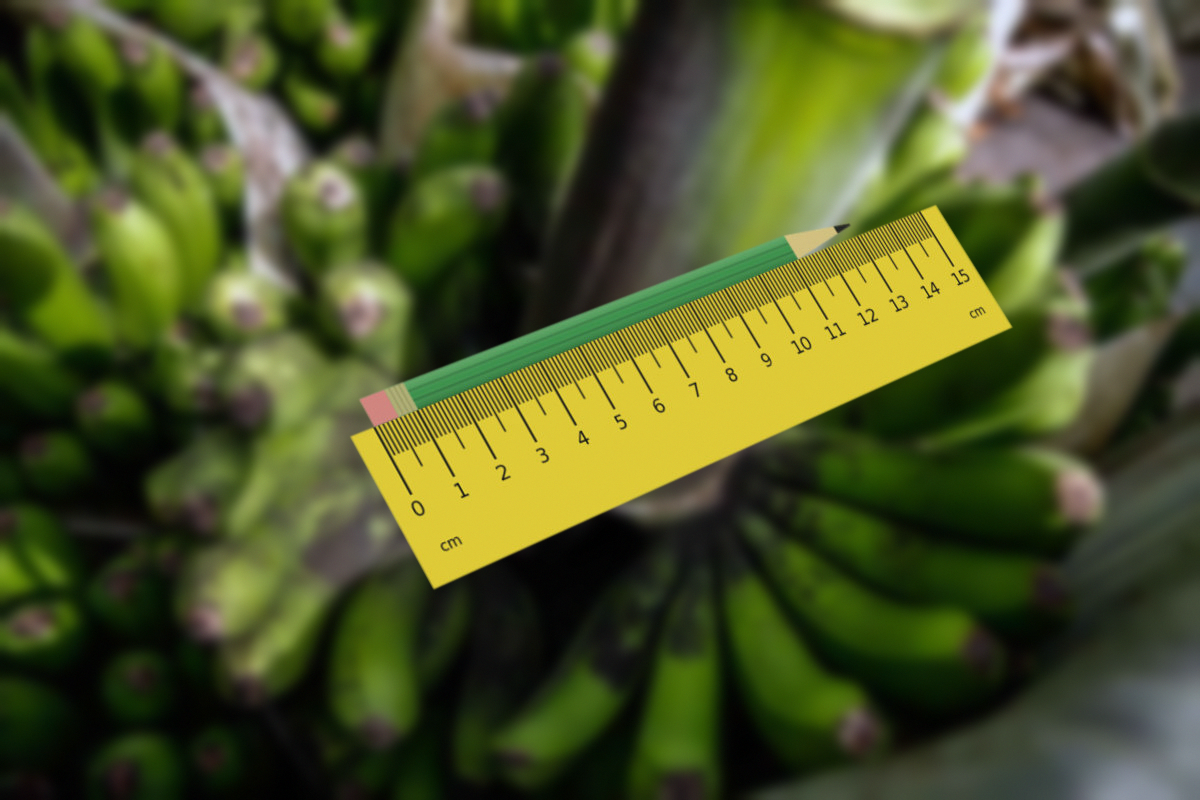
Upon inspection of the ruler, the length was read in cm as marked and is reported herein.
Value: 13 cm
